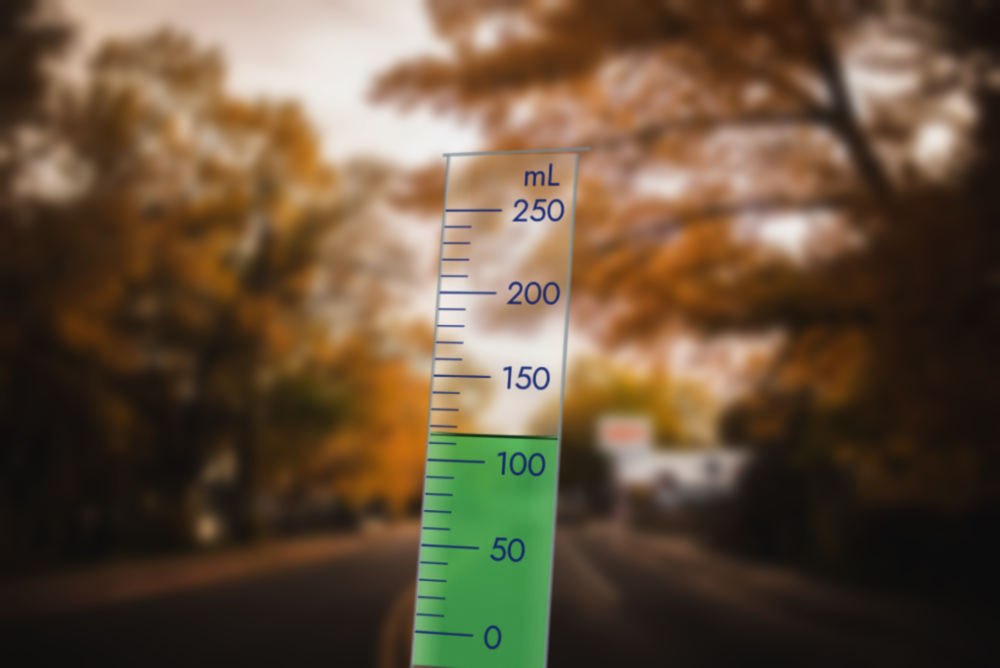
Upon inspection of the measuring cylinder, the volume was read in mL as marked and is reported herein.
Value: 115 mL
